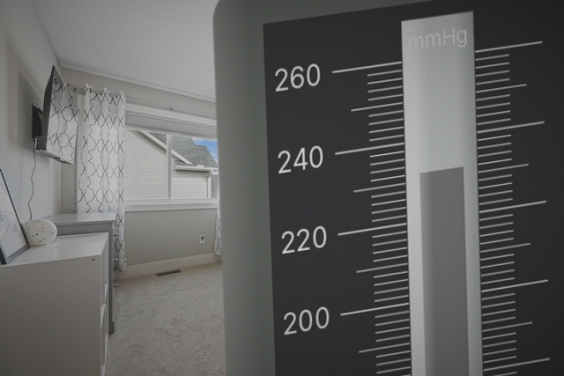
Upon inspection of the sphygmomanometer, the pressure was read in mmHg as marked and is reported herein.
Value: 232 mmHg
